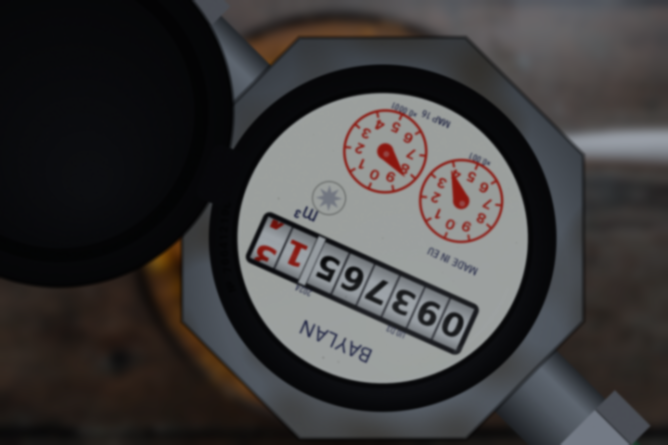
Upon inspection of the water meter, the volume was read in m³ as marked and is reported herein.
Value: 93765.1338 m³
